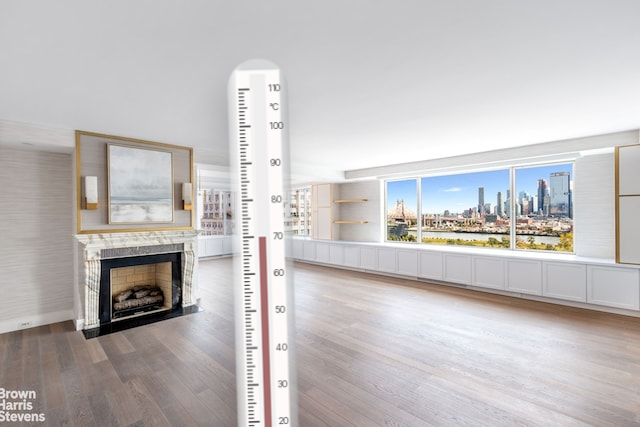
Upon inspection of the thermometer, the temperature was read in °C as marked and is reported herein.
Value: 70 °C
